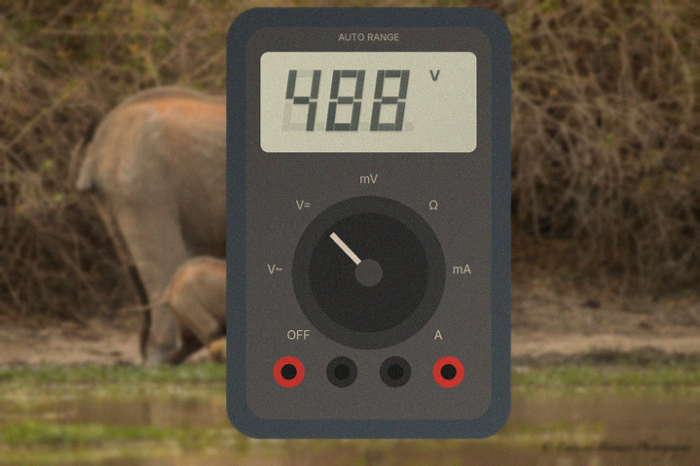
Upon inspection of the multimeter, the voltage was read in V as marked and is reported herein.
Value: 488 V
